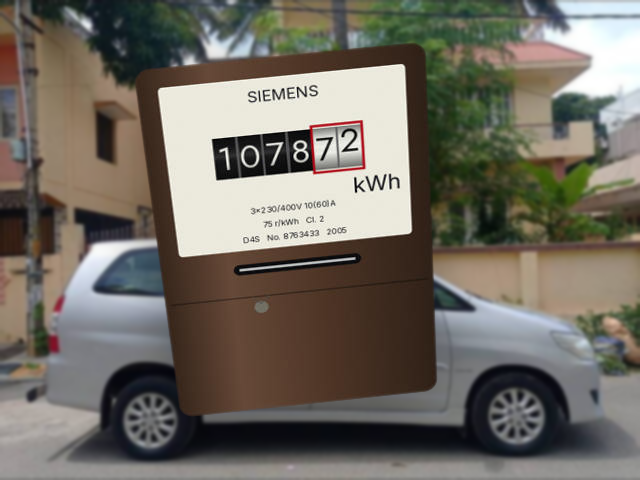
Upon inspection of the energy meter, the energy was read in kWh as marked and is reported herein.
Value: 1078.72 kWh
